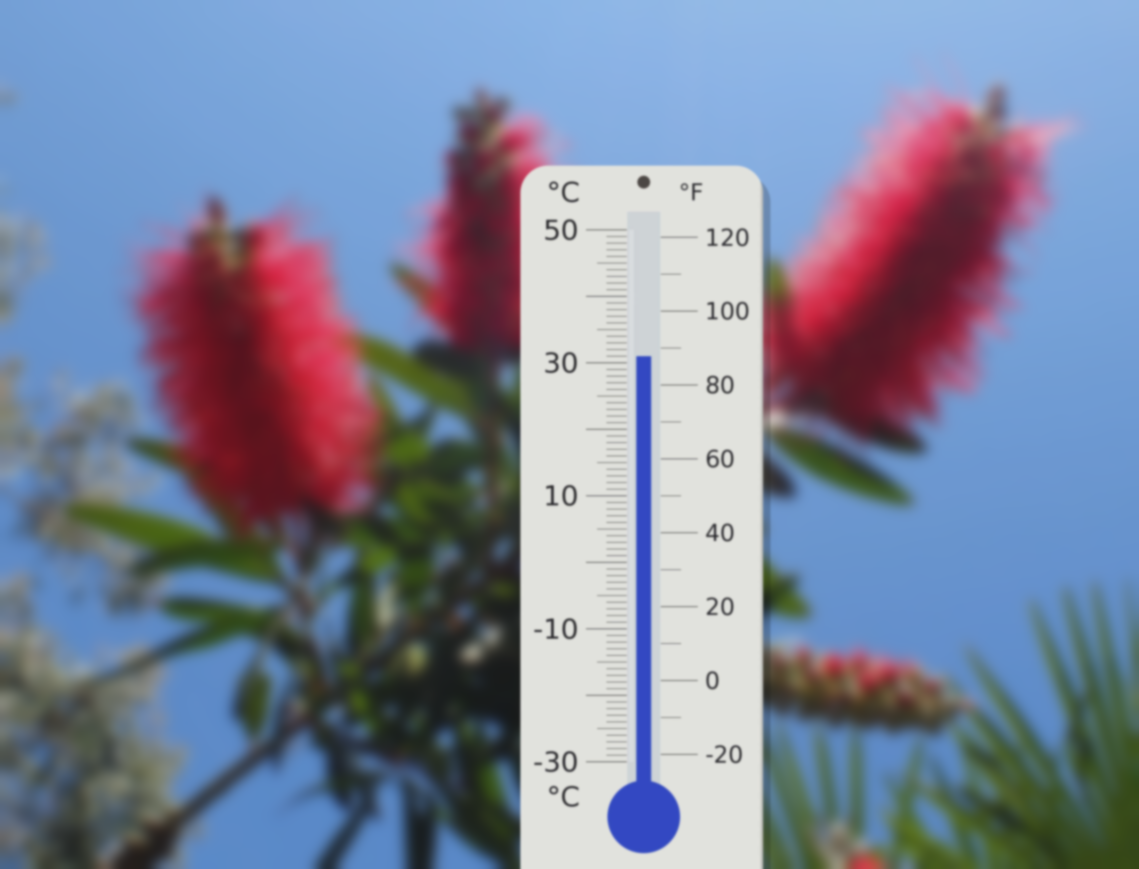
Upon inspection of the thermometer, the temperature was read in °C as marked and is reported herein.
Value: 31 °C
